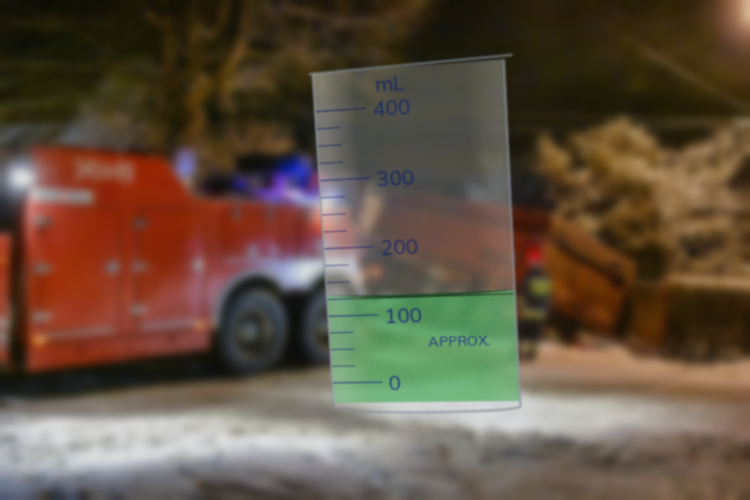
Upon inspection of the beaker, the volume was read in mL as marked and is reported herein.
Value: 125 mL
